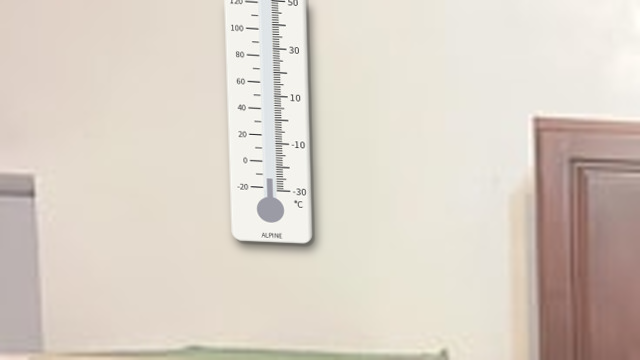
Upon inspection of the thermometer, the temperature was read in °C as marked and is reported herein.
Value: -25 °C
